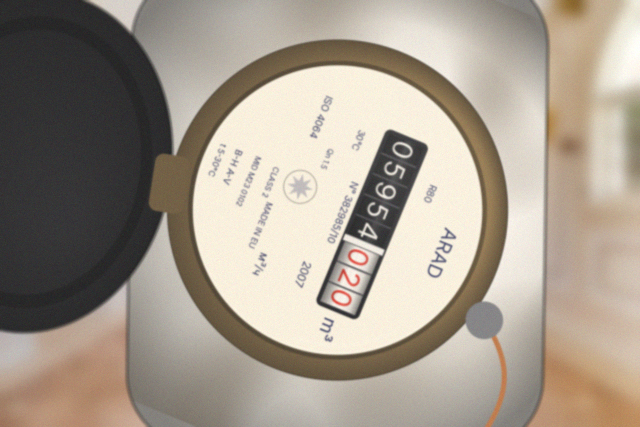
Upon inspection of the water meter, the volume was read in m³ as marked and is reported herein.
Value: 5954.020 m³
